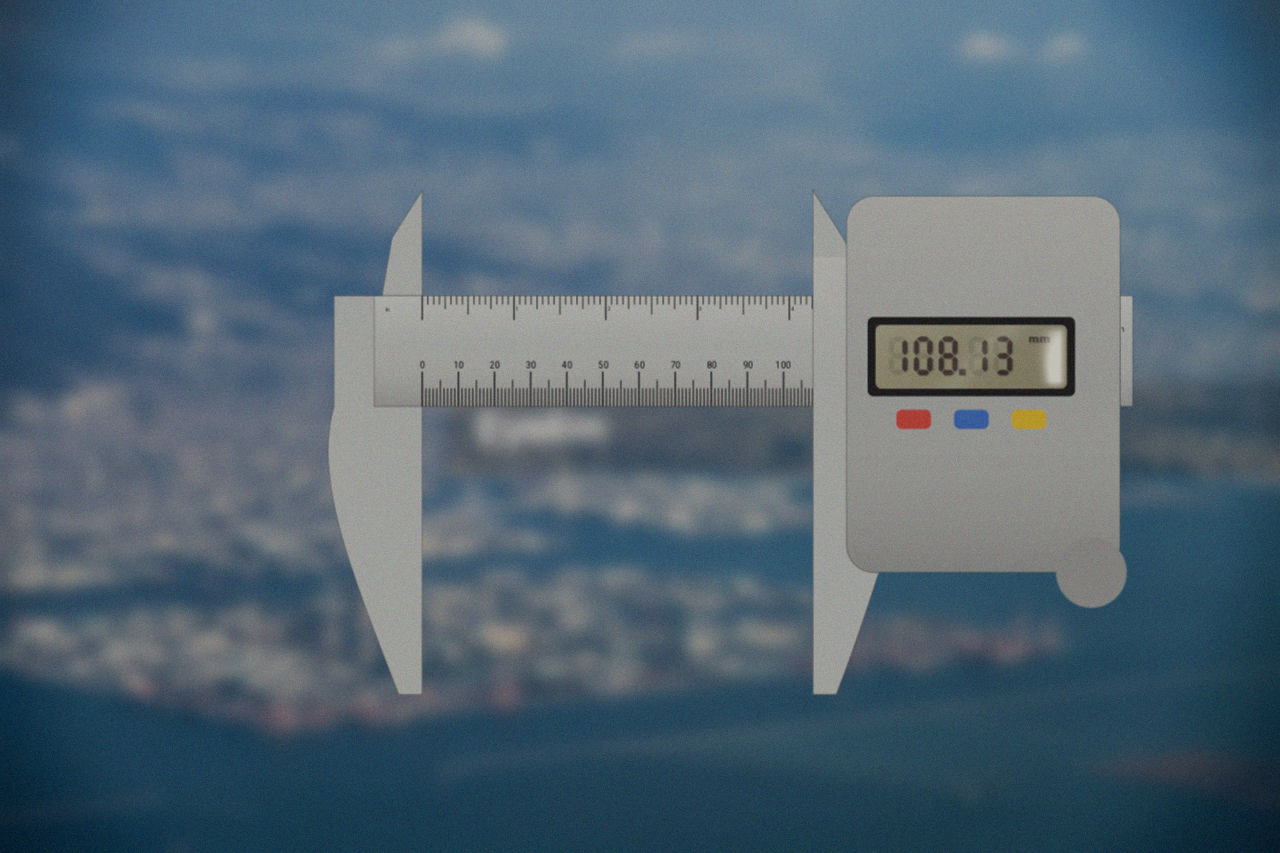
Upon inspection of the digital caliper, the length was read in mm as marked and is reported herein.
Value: 108.13 mm
